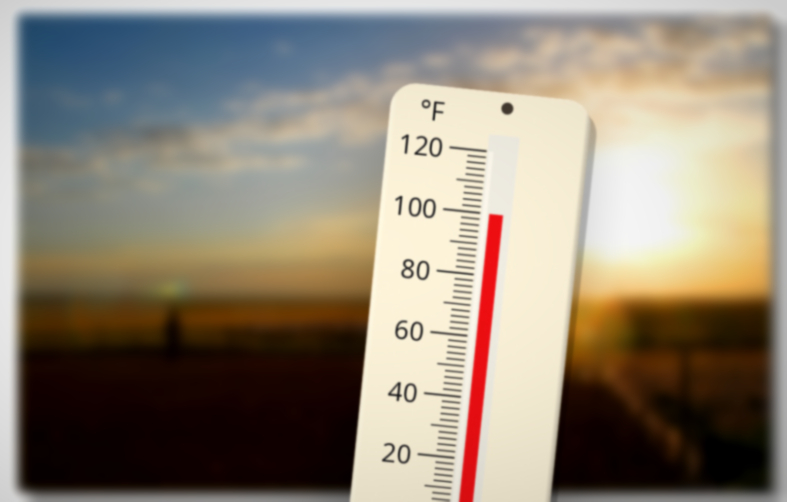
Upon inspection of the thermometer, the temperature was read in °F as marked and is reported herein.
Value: 100 °F
